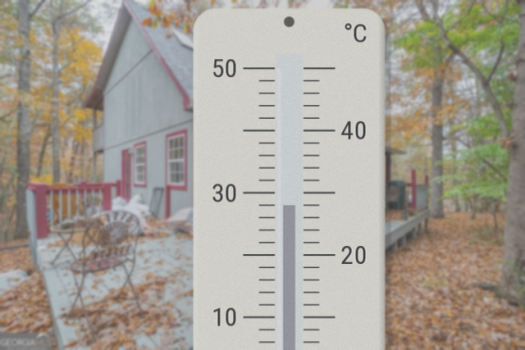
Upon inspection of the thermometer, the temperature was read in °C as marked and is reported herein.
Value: 28 °C
